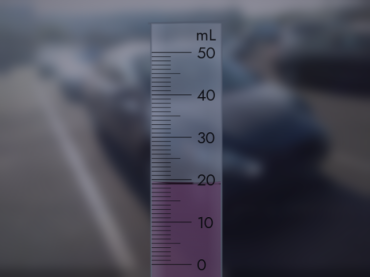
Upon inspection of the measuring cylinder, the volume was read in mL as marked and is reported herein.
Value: 19 mL
